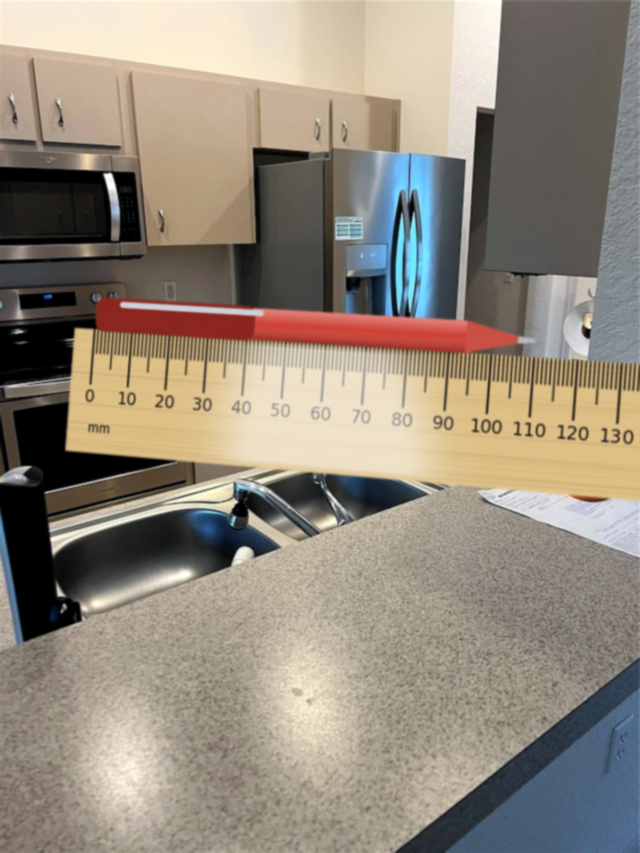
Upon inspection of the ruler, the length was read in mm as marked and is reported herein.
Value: 110 mm
